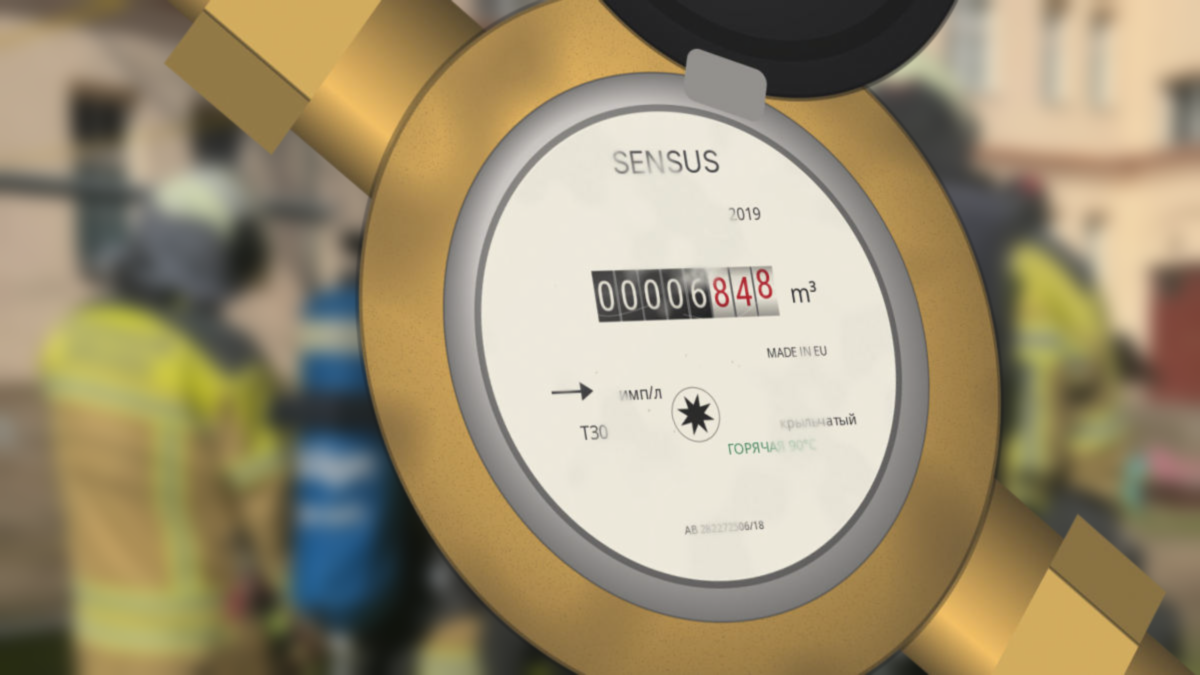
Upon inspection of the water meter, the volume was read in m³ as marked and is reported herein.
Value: 6.848 m³
